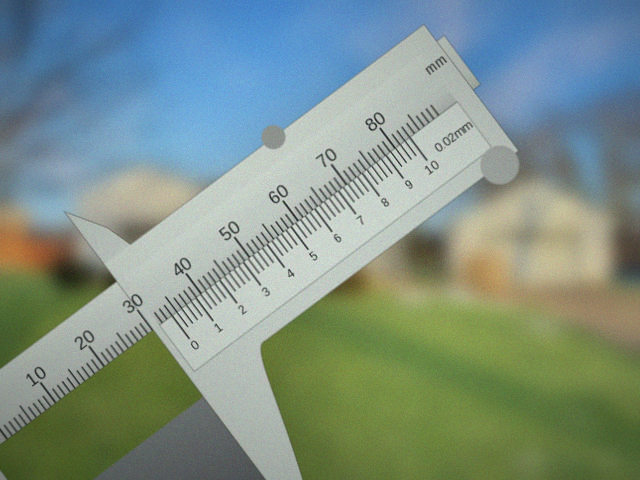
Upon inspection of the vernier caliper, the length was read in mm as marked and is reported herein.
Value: 34.0 mm
